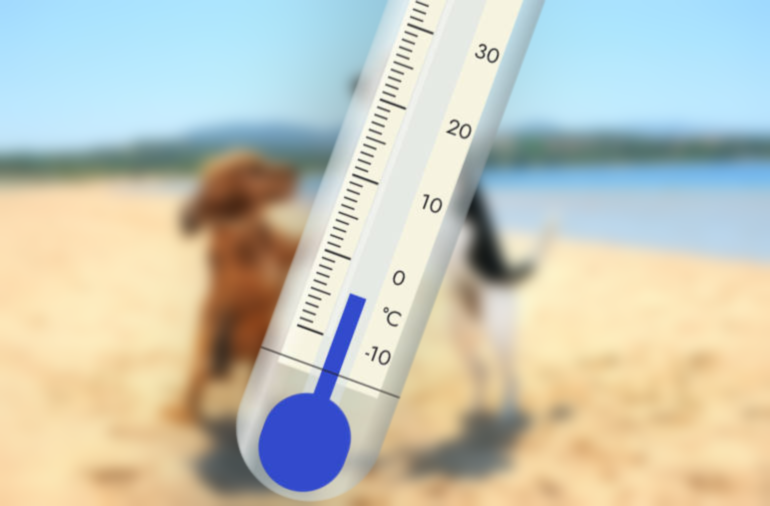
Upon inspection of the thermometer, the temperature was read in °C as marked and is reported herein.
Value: -4 °C
